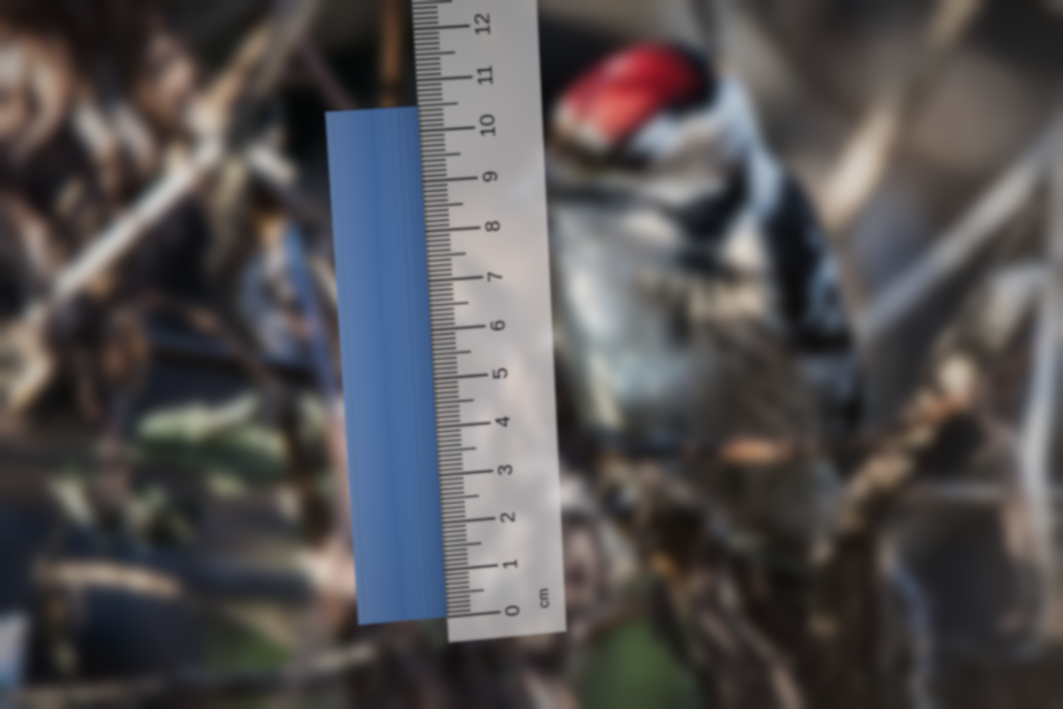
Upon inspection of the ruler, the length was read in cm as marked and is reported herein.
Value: 10.5 cm
